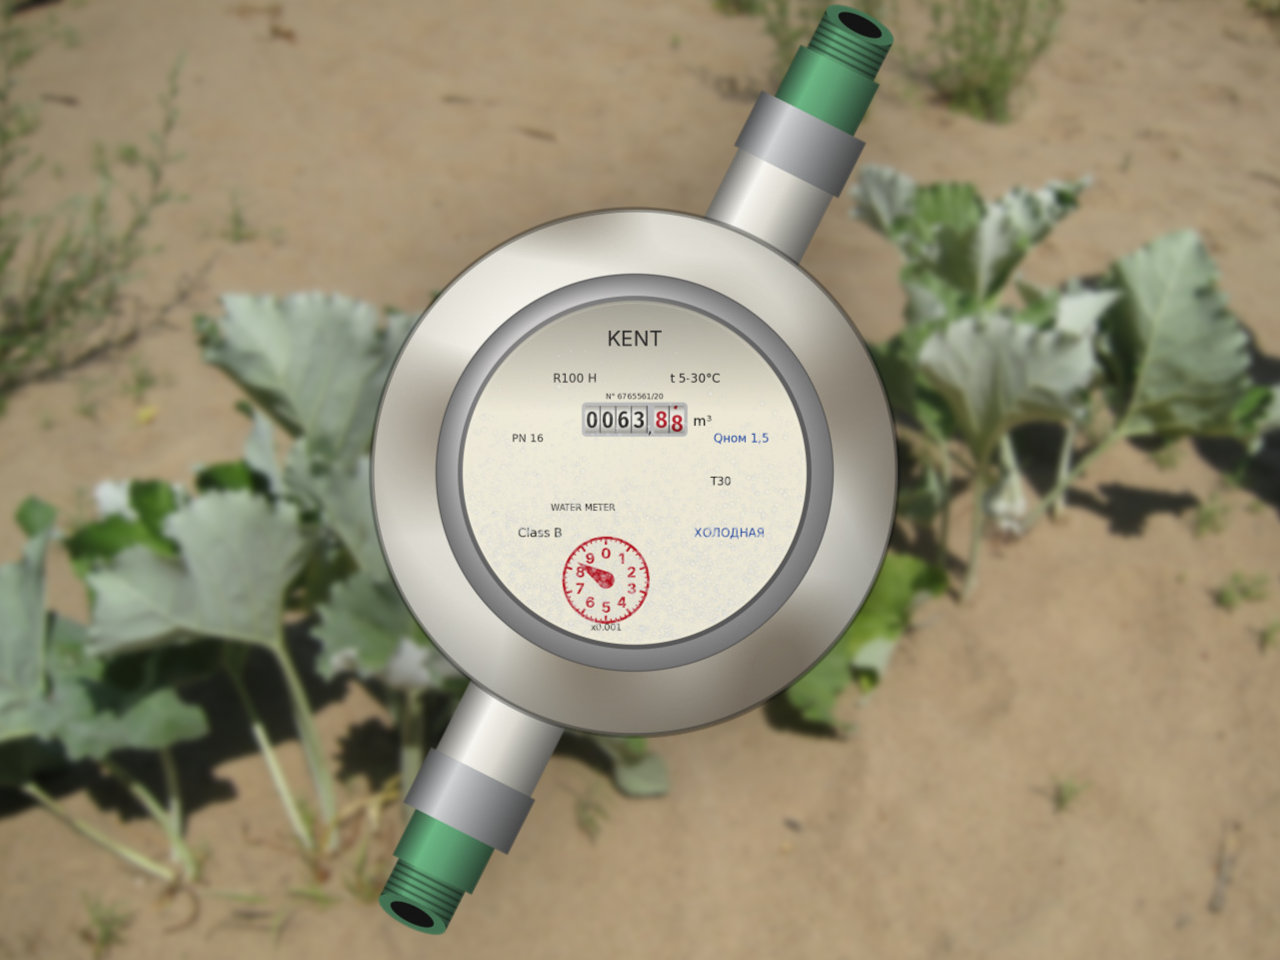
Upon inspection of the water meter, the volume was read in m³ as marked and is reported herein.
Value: 63.878 m³
